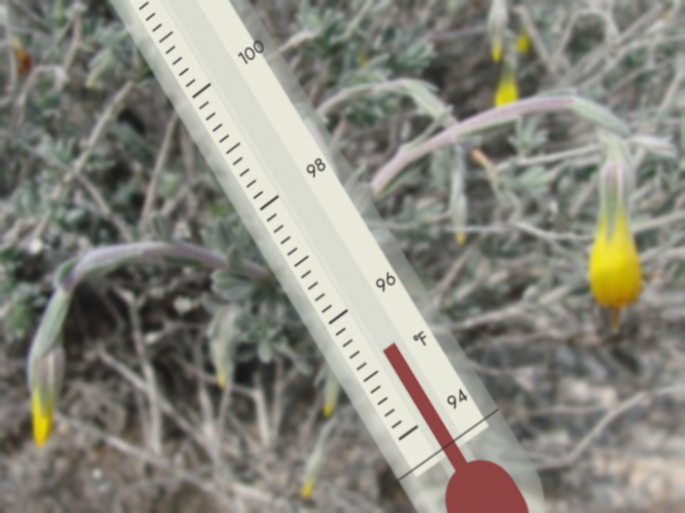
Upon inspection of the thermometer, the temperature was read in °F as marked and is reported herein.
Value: 95.2 °F
